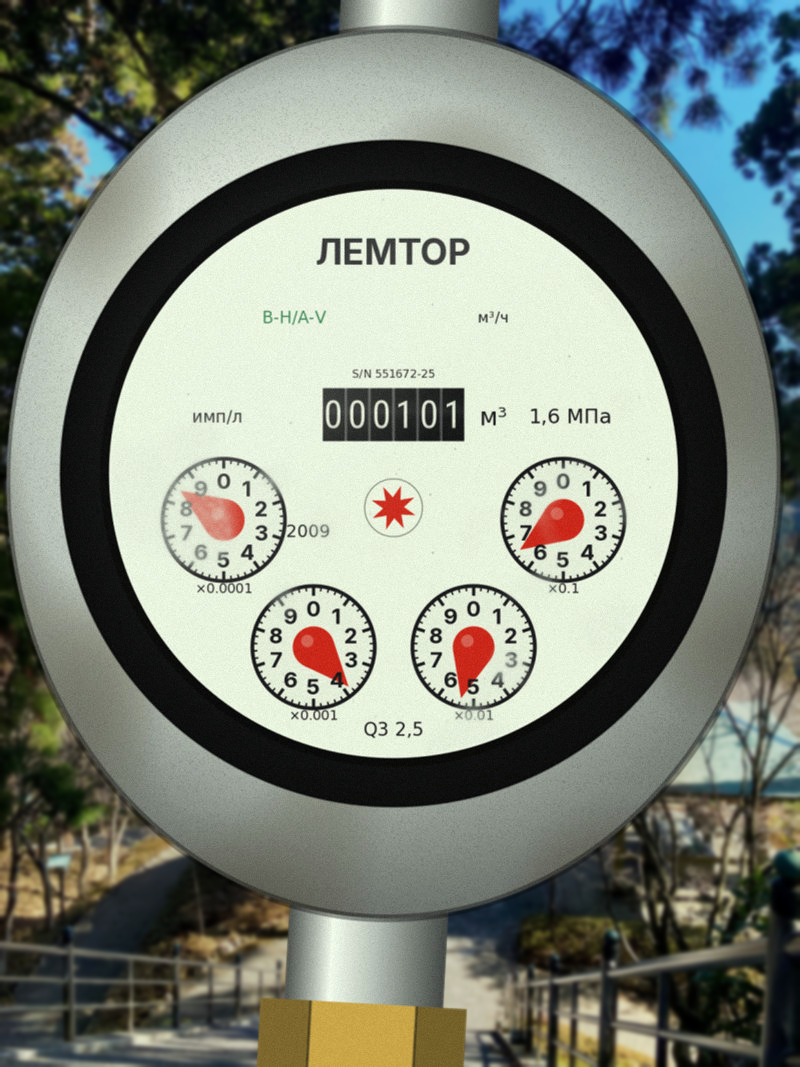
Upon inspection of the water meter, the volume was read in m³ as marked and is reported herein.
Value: 101.6538 m³
